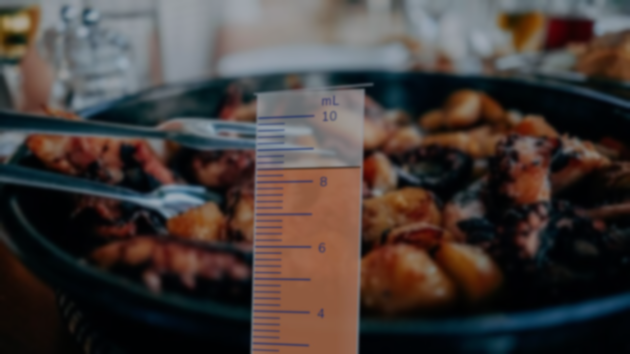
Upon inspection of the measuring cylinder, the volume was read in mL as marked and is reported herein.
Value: 8.4 mL
